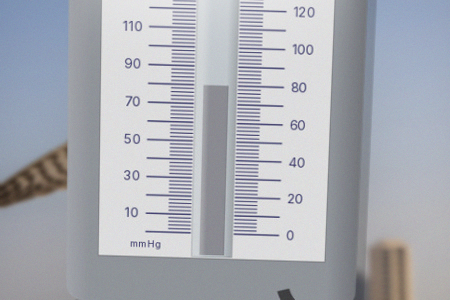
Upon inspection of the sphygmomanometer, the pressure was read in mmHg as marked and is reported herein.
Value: 80 mmHg
